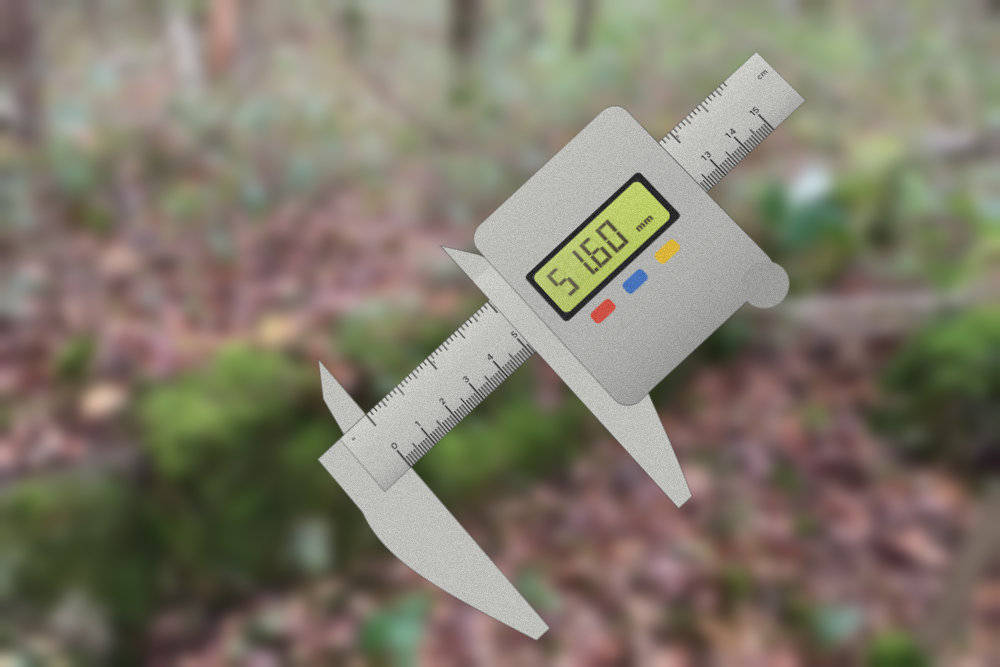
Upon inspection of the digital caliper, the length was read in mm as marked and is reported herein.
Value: 51.60 mm
